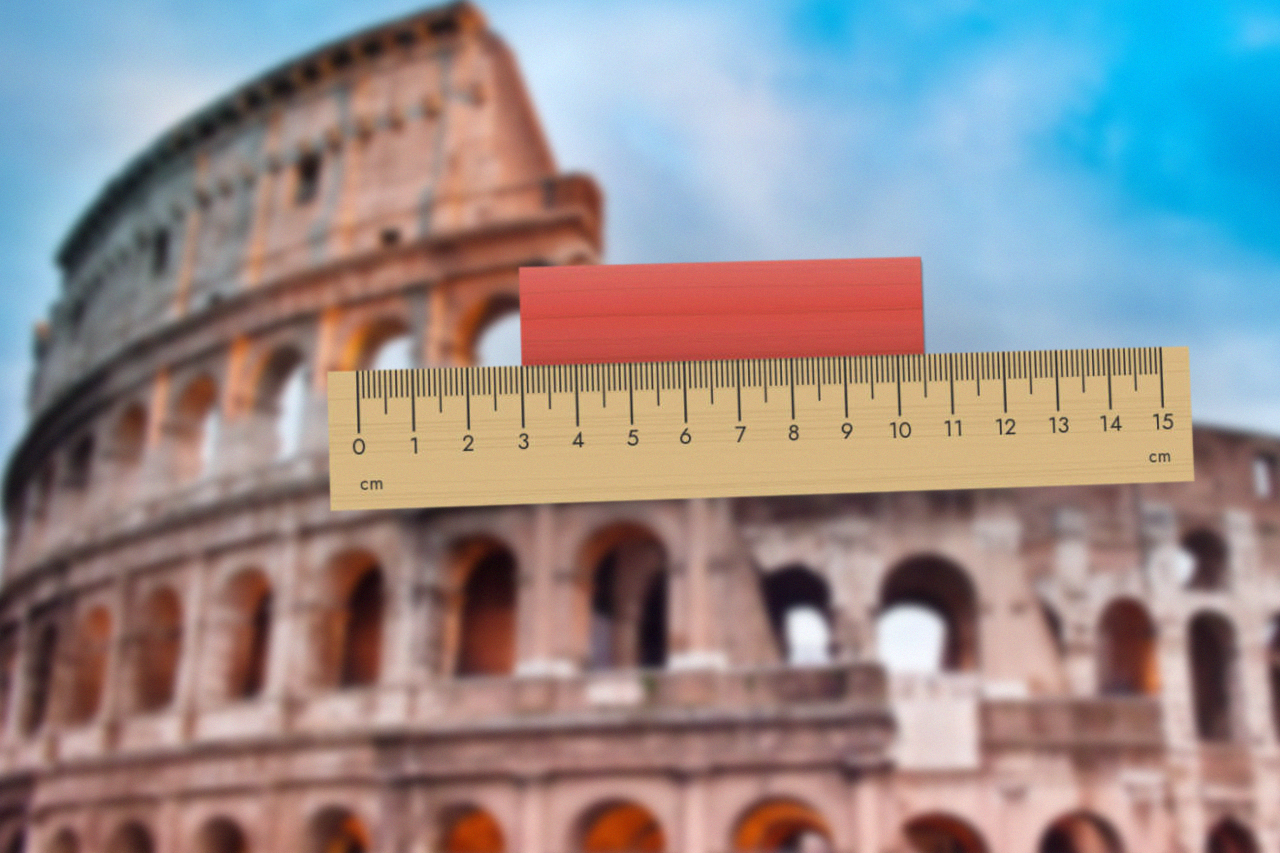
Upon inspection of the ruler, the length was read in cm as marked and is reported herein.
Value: 7.5 cm
